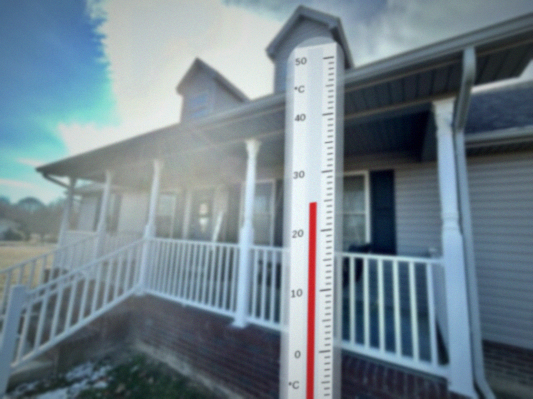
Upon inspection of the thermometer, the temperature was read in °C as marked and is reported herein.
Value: 25 °C
